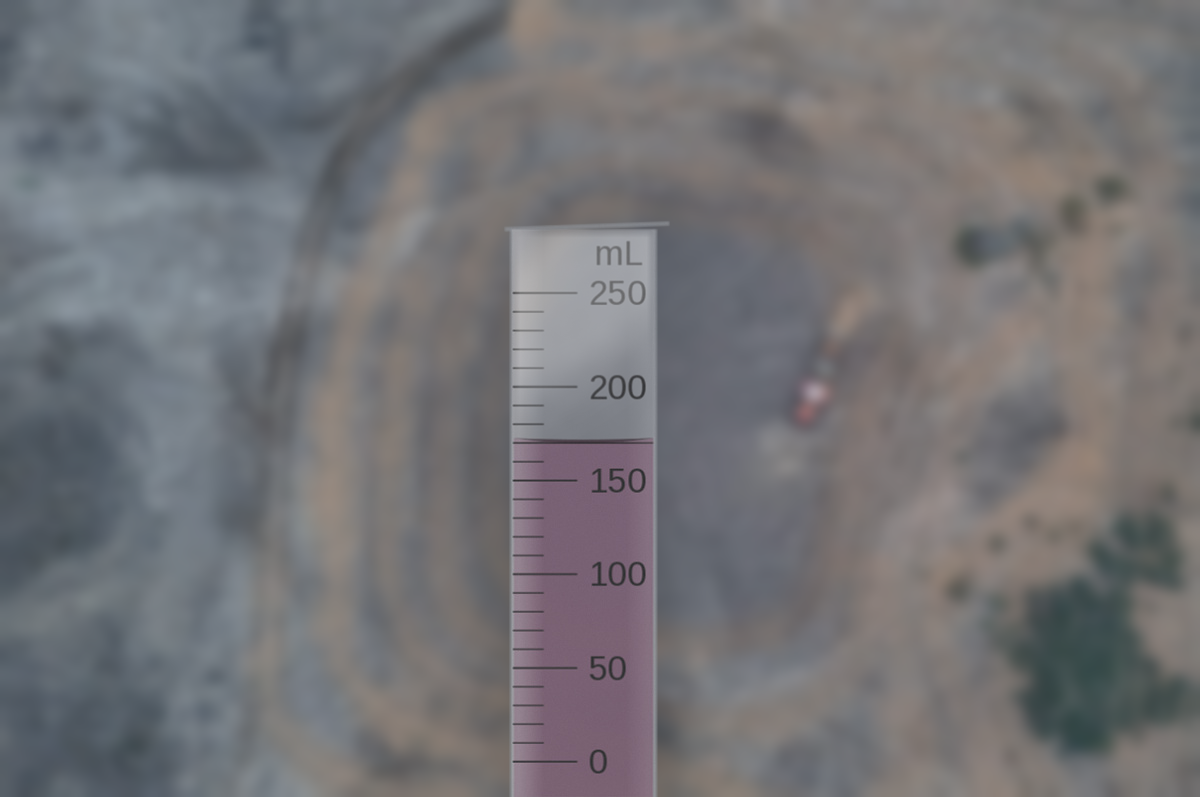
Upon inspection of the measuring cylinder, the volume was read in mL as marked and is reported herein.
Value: 170 mL
